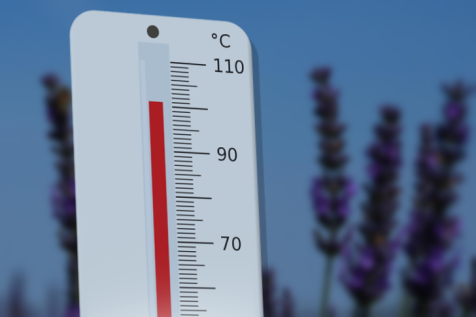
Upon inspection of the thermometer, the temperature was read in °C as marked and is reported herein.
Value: 101 °C
